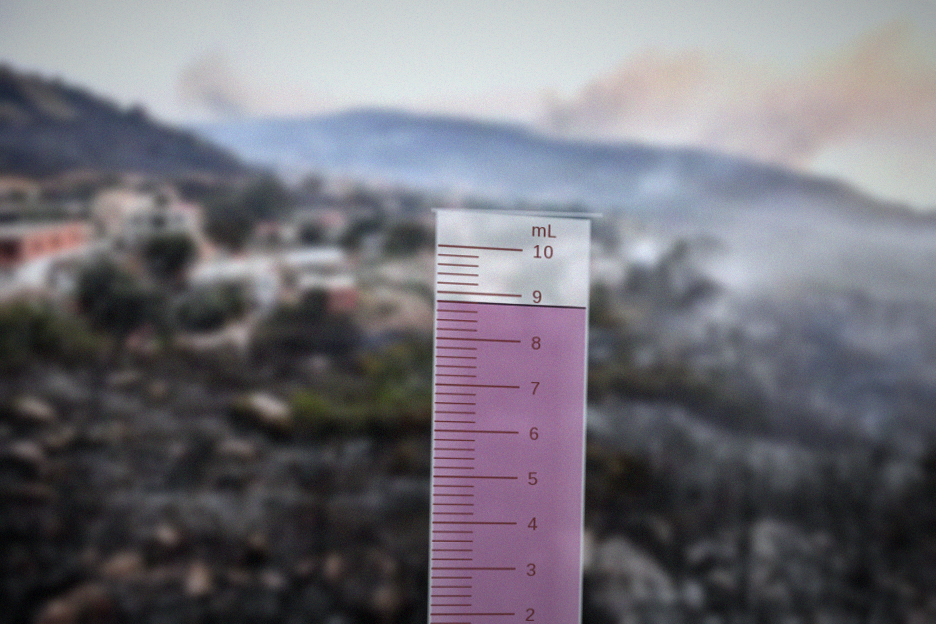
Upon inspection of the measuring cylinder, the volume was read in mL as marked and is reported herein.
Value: 8.8 mL
